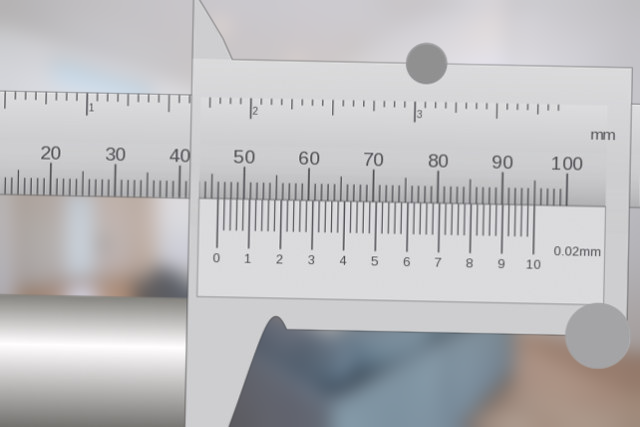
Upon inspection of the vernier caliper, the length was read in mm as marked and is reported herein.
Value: 46.0 mm
